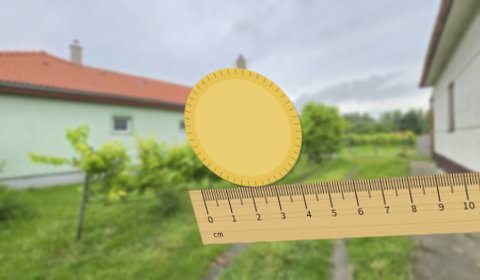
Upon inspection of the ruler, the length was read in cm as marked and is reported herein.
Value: 4.5 cm
